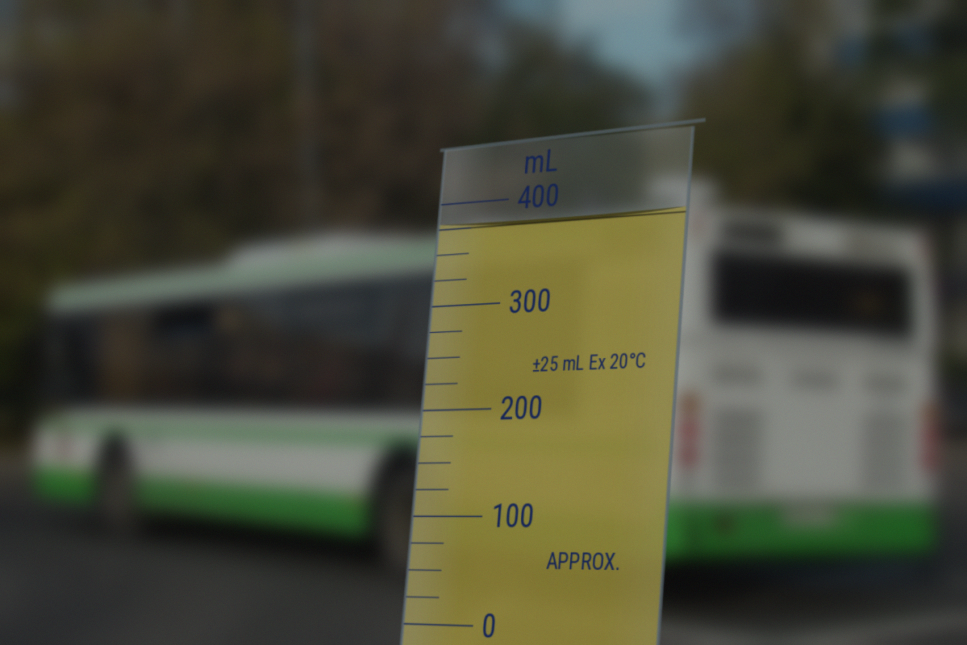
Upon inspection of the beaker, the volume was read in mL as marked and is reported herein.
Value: 375 mL
